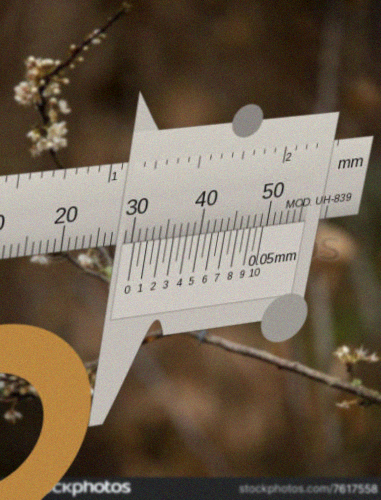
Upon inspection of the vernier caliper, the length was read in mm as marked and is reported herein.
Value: 30.4 mm
